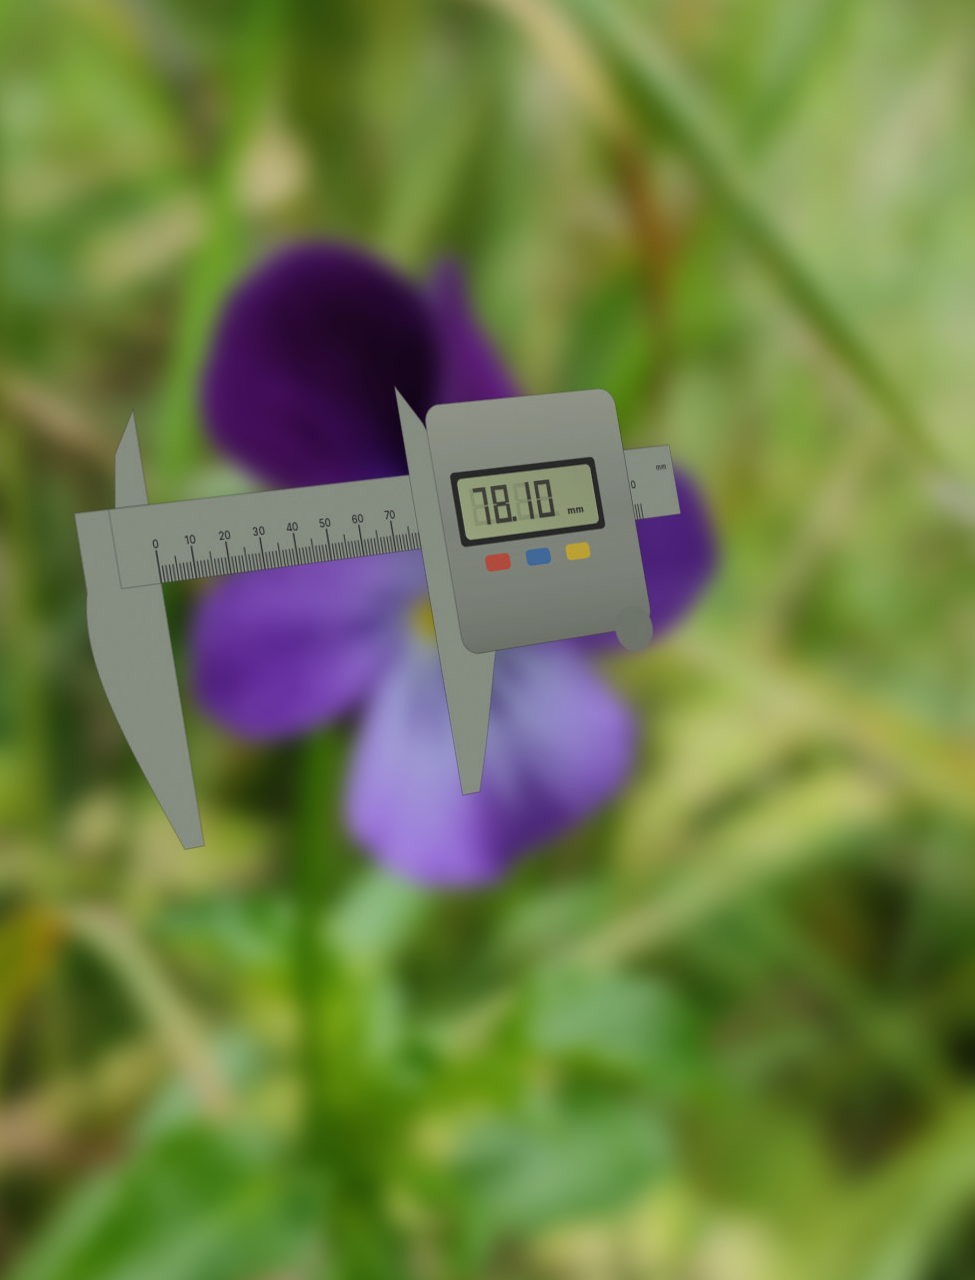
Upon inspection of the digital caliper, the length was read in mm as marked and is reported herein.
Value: 78.10 mm
